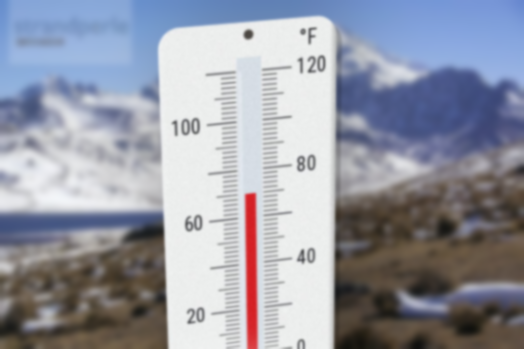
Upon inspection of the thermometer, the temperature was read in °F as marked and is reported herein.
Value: 70 °F
